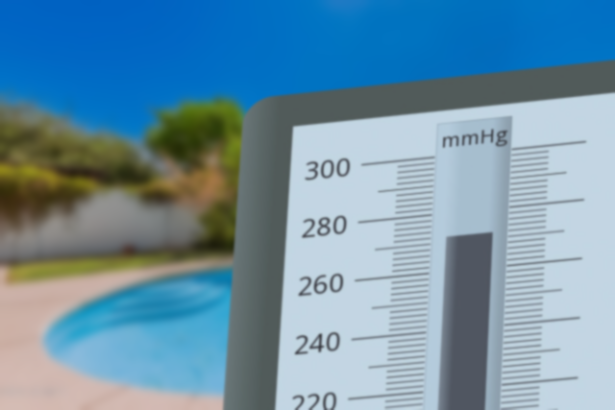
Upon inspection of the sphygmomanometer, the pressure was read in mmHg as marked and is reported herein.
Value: 272 mmHg
